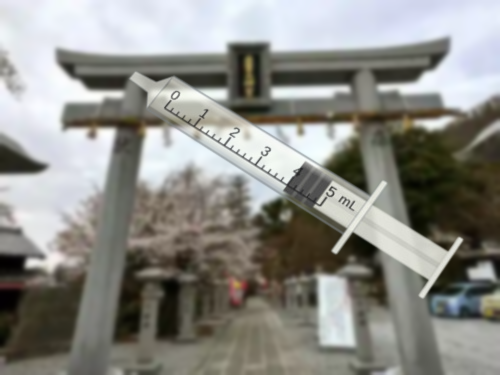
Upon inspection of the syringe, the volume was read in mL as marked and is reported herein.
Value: 4 mL
